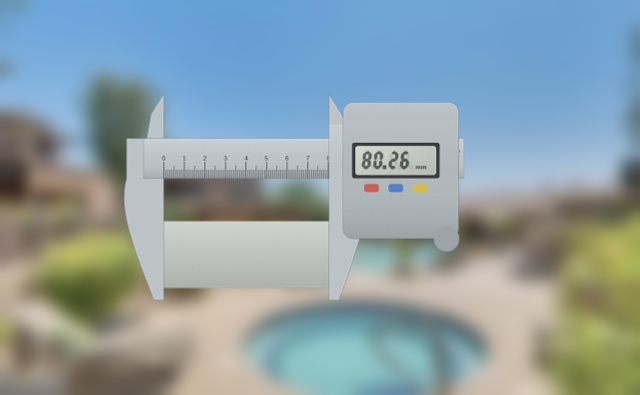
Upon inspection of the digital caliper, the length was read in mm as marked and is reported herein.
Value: 80.26 mm
